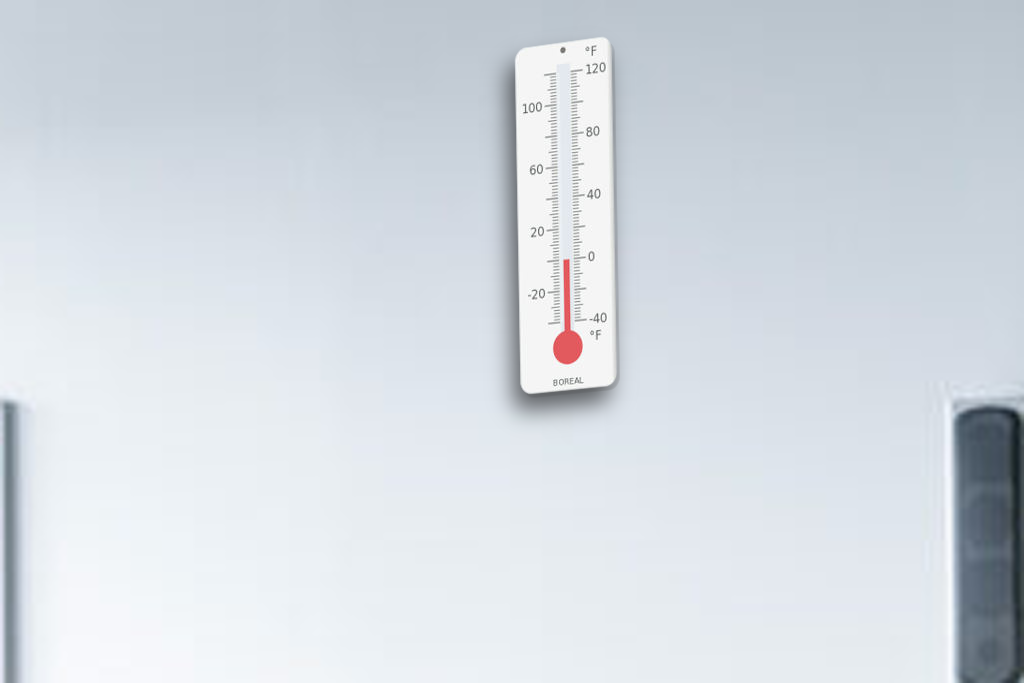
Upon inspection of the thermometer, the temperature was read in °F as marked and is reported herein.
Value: 0 °F
